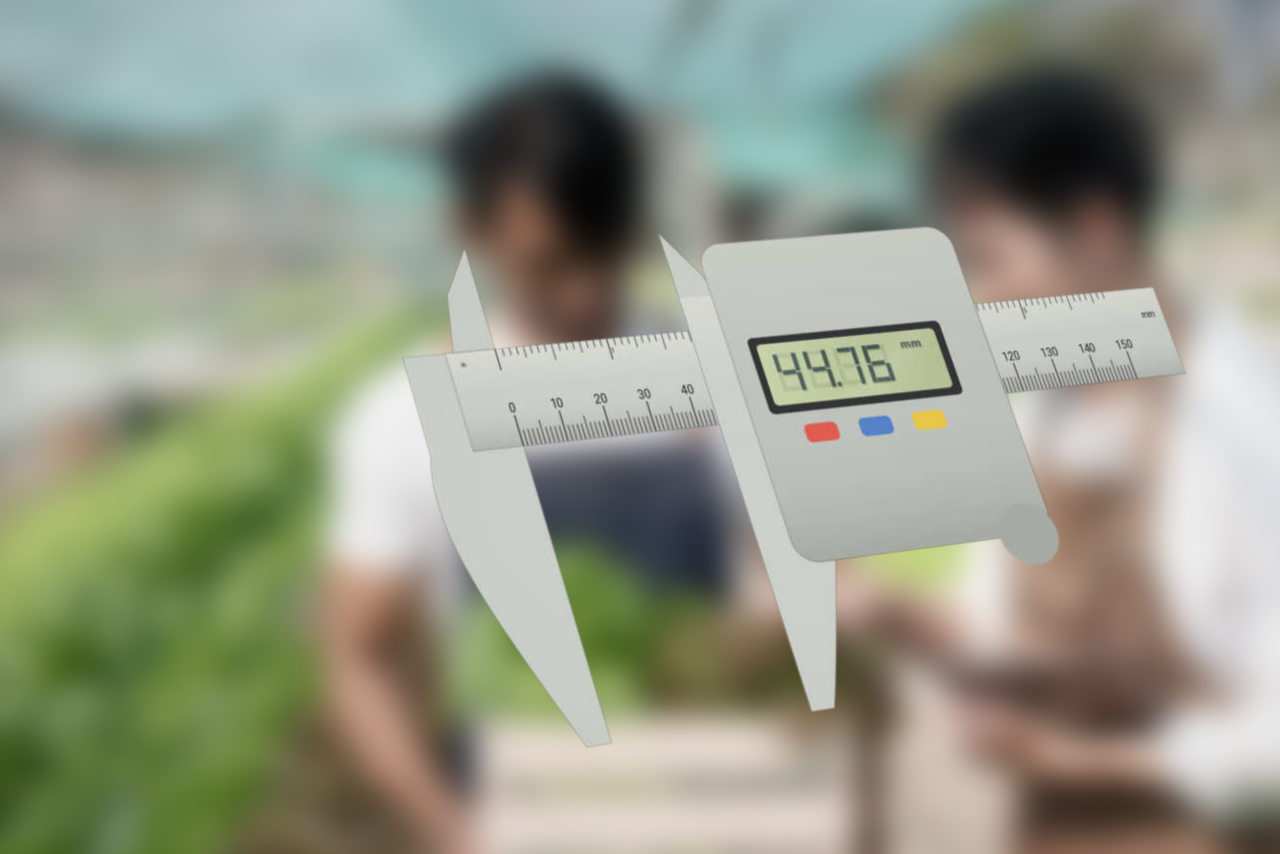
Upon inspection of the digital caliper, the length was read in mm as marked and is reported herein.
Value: 44.76 mm
